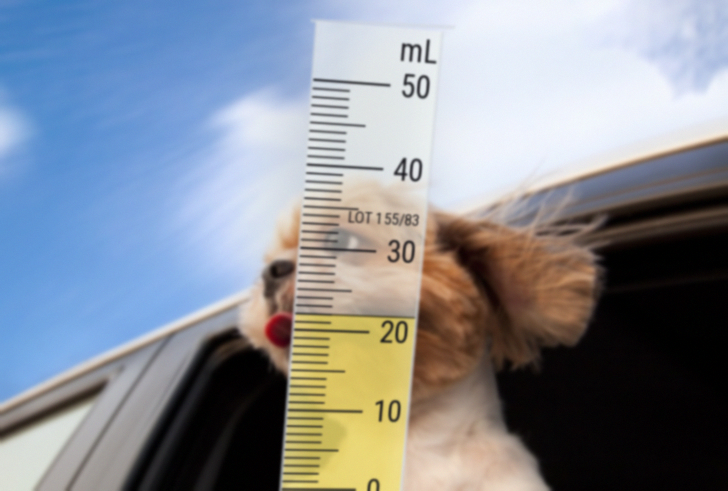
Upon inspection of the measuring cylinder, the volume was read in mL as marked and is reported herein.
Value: 22 mL
